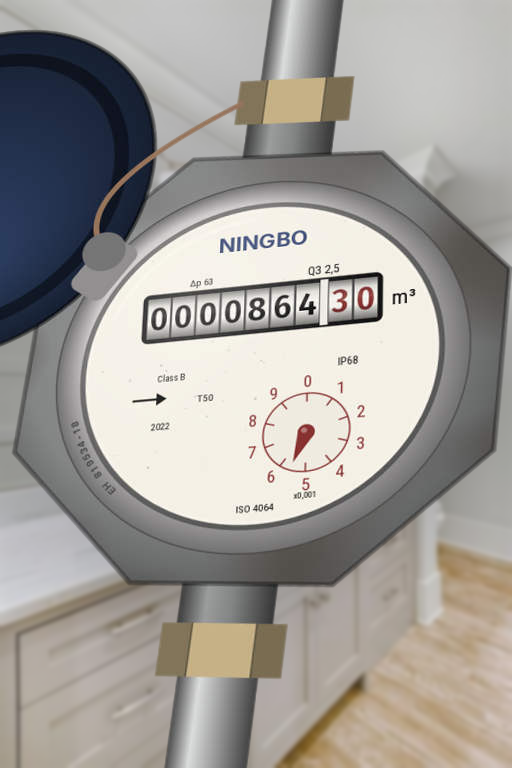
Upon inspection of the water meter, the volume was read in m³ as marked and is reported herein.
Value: 864.305 m³
